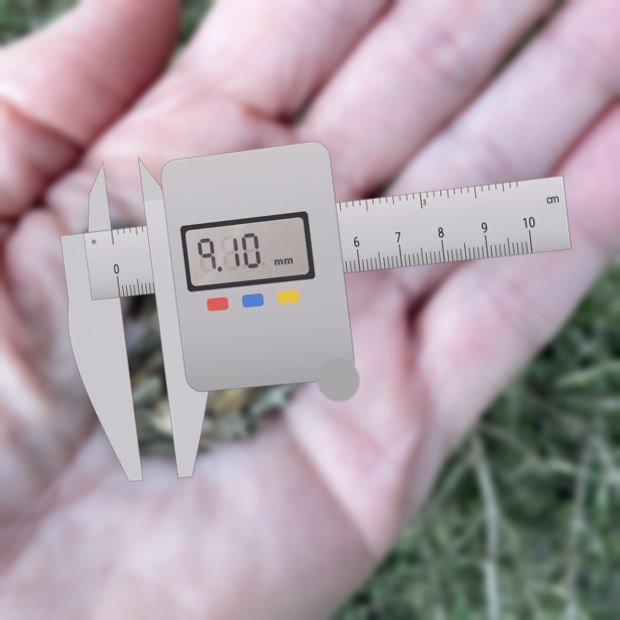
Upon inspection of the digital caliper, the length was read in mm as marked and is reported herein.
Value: 9.10 mm
